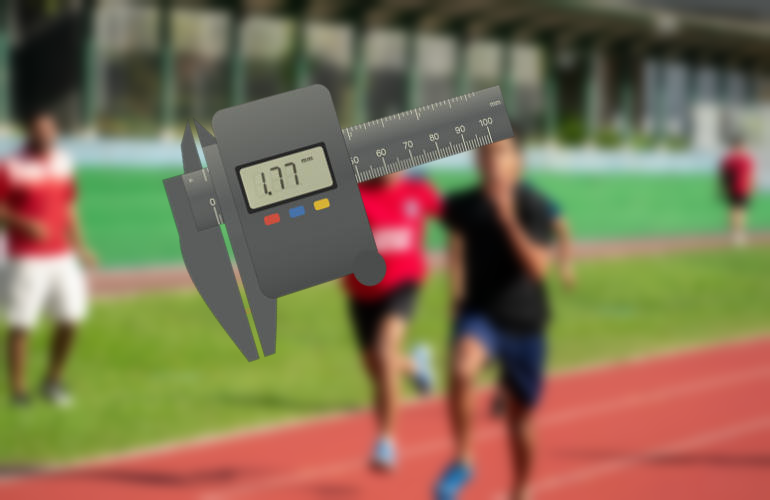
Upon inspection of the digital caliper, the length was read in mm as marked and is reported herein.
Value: 1.77 mm
